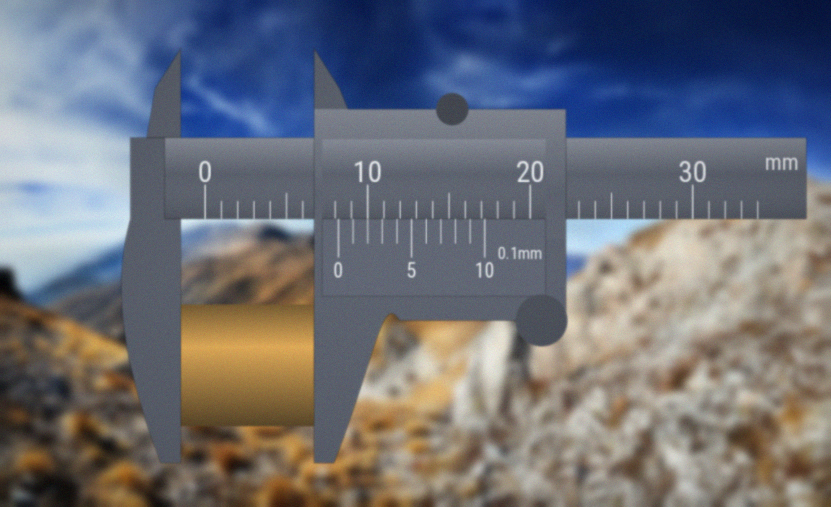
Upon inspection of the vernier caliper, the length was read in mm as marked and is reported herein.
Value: 8.2 mm
